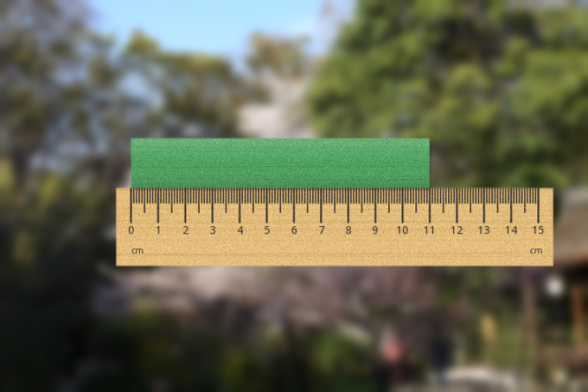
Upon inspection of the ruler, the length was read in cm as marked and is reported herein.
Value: 11 cm
